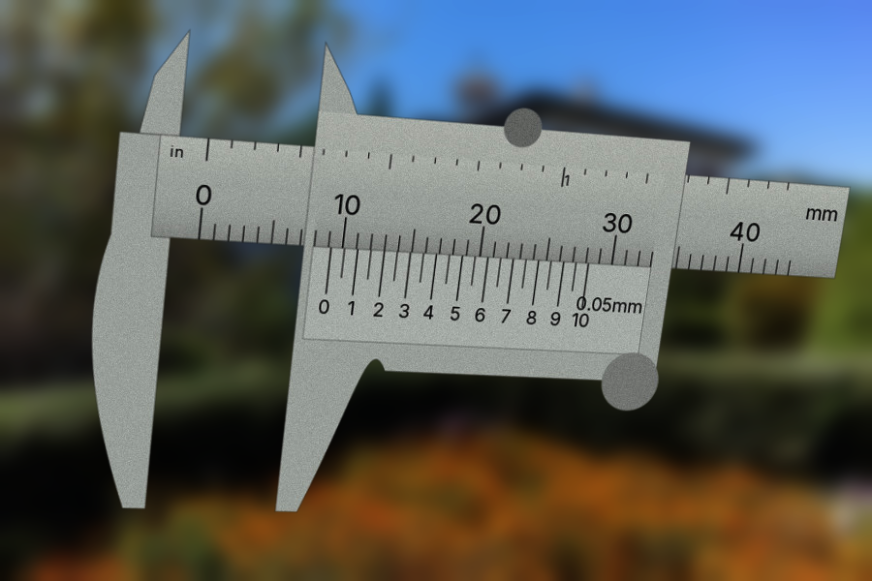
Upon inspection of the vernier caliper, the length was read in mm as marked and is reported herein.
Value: 9.2 mm
